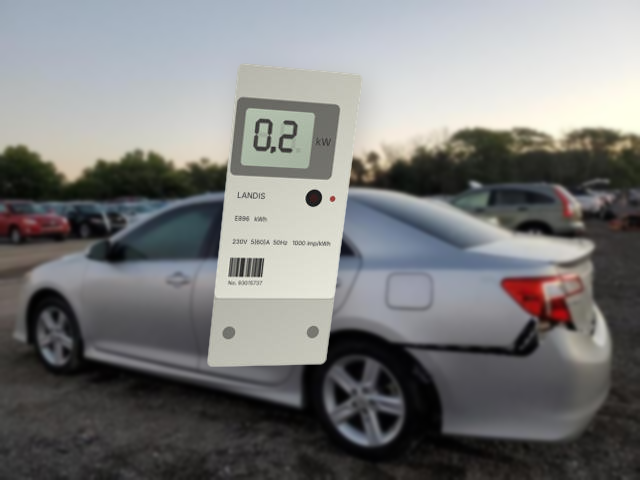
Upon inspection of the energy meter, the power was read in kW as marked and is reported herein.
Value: 0.2 kW
